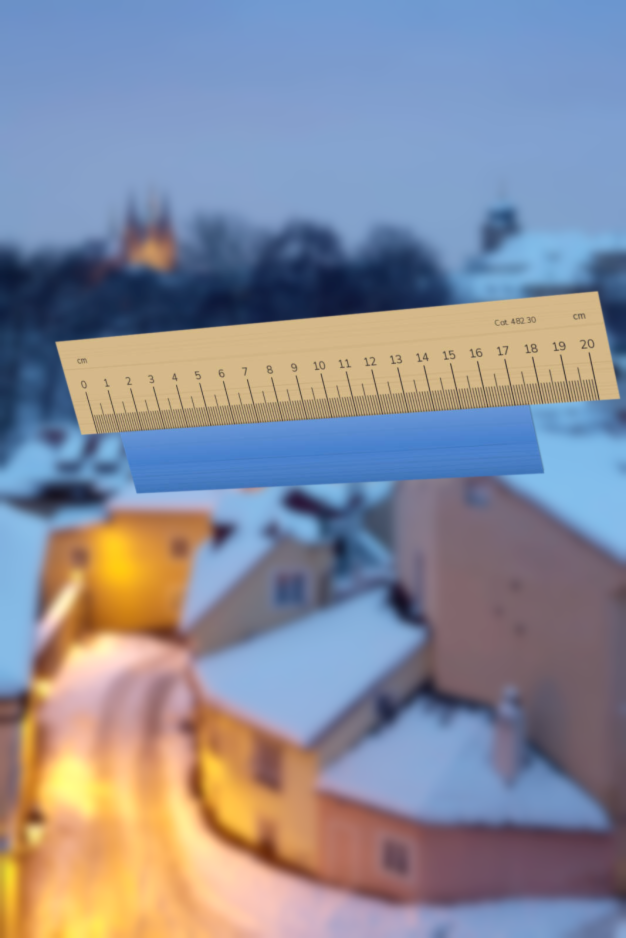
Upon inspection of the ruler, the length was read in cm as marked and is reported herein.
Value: 16.5 cm
